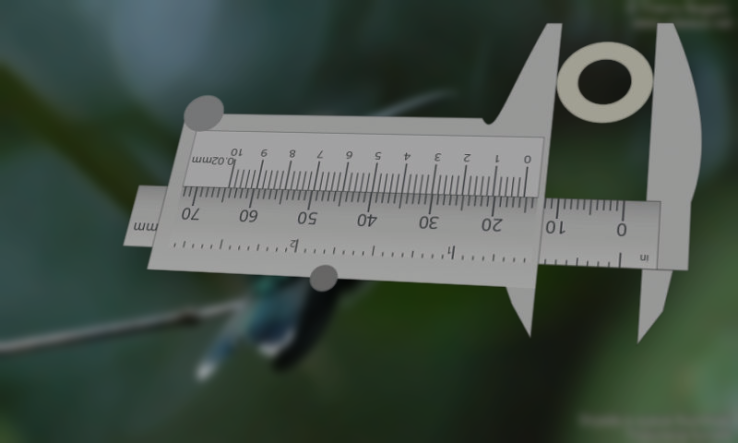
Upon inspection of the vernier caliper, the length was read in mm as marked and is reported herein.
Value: 15.4 mm
